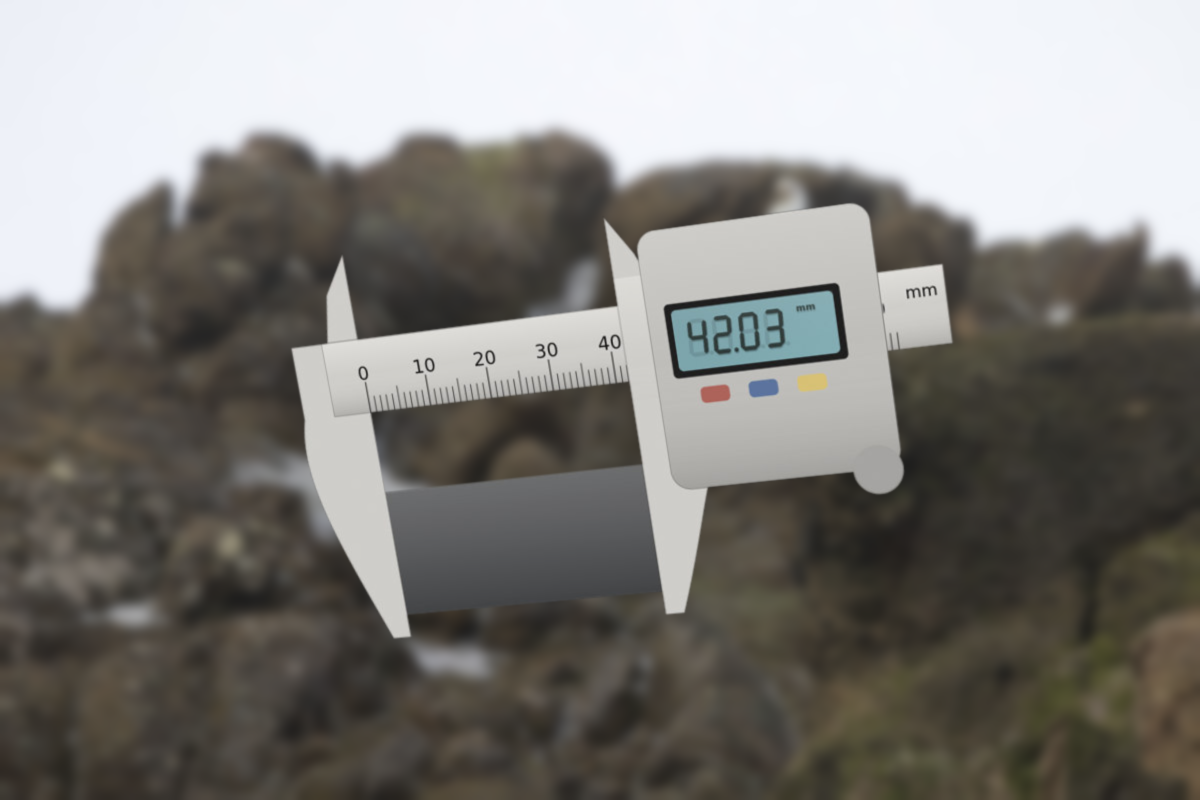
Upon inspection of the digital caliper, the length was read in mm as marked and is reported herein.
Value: 42.03 mm
